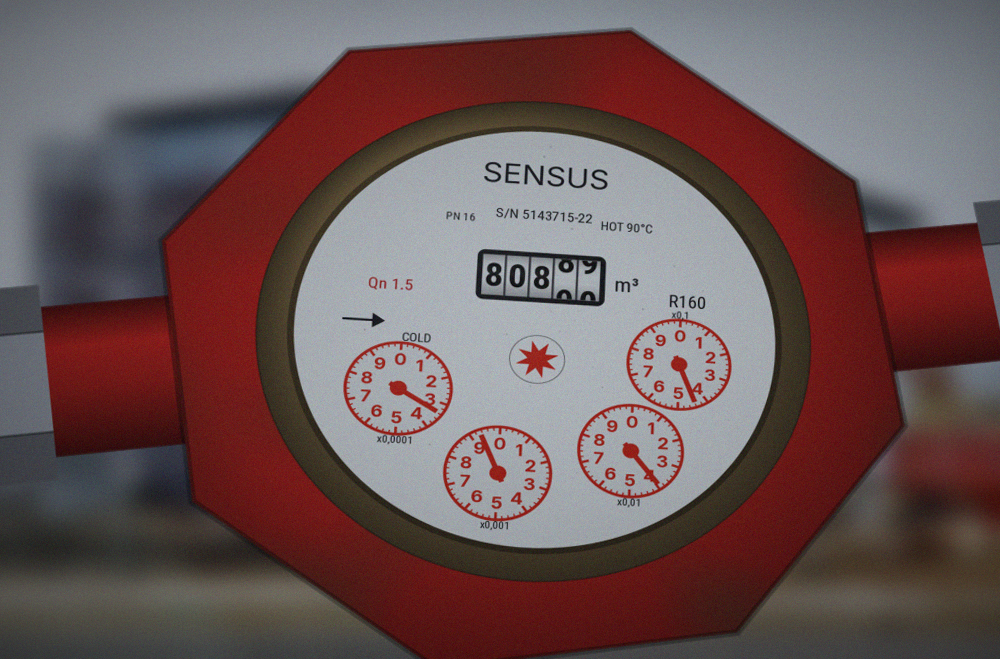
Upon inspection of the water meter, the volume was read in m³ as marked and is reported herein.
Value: 80889.4393 m³
